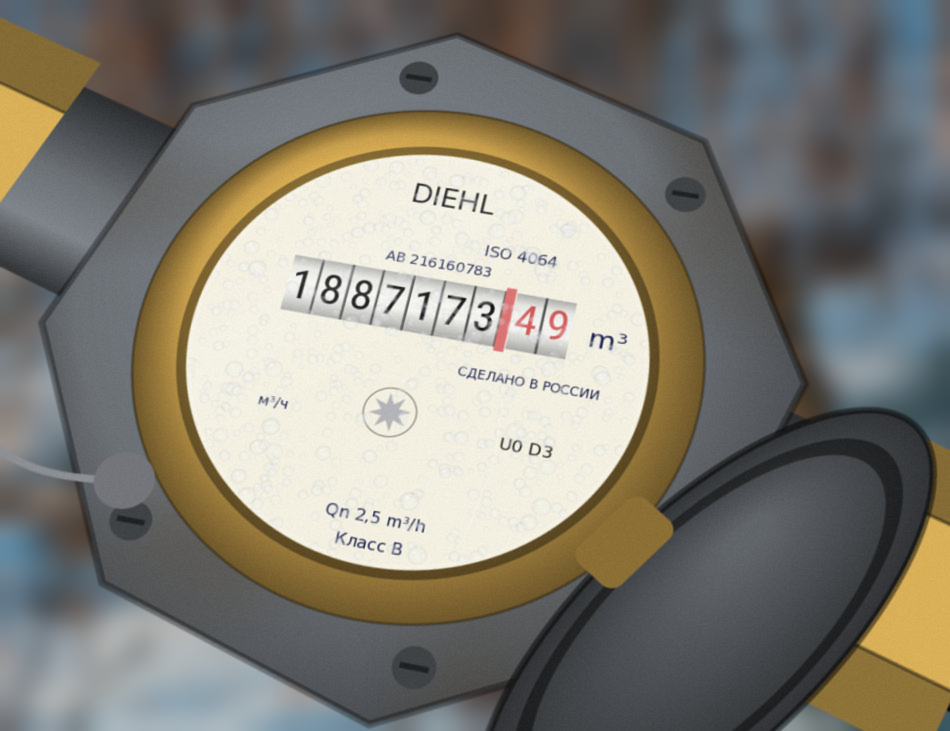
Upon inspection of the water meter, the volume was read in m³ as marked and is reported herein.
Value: 1887173.49 m³
